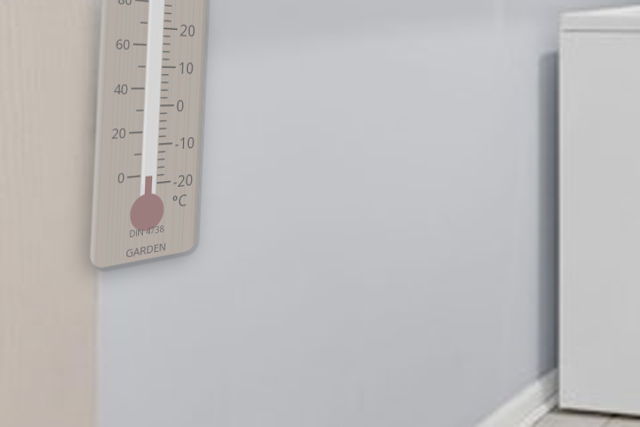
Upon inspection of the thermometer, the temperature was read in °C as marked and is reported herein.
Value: -18 °C
